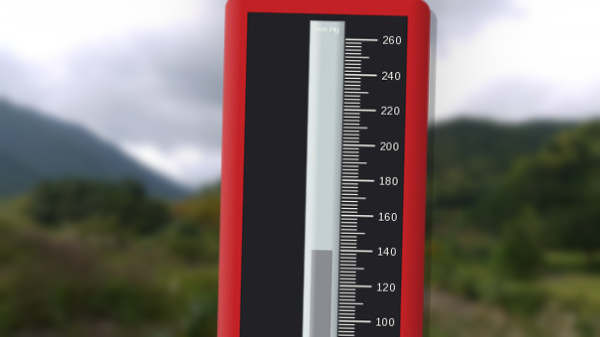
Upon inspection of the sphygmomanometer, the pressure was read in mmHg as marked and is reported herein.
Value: 140 mmHg
